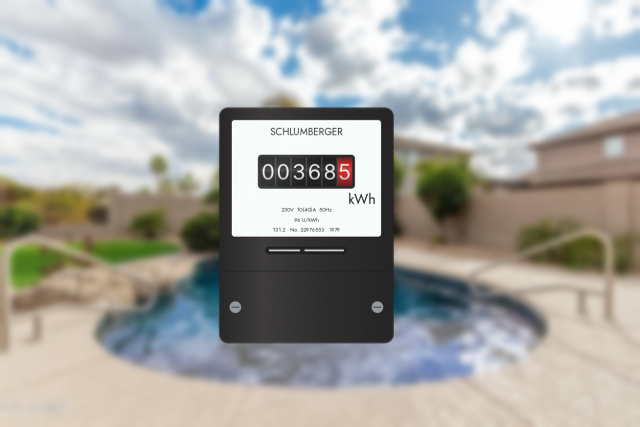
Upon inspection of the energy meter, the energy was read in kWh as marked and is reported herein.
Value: 368.5 kWh
